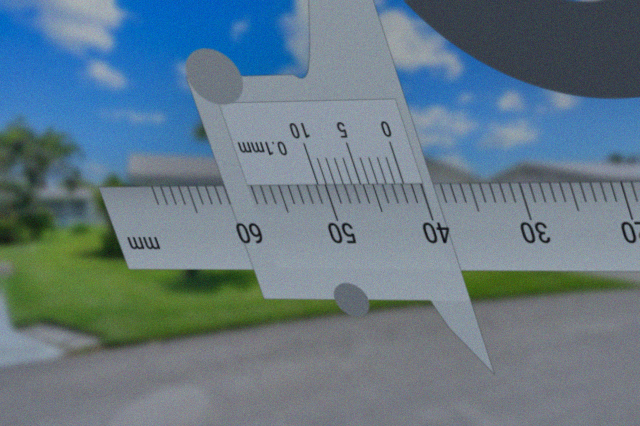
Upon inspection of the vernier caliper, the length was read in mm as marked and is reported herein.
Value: 41.8 mm
